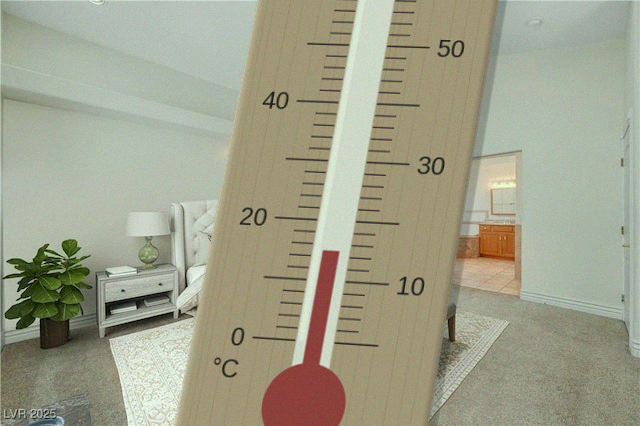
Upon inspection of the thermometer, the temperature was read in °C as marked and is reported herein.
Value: 15 °C
